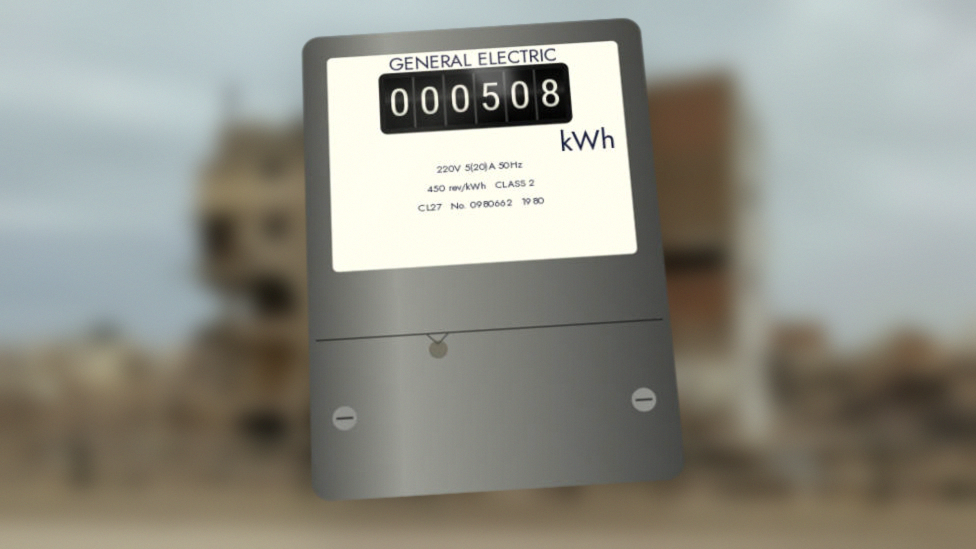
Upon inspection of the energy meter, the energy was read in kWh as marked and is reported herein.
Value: 508 kWh
